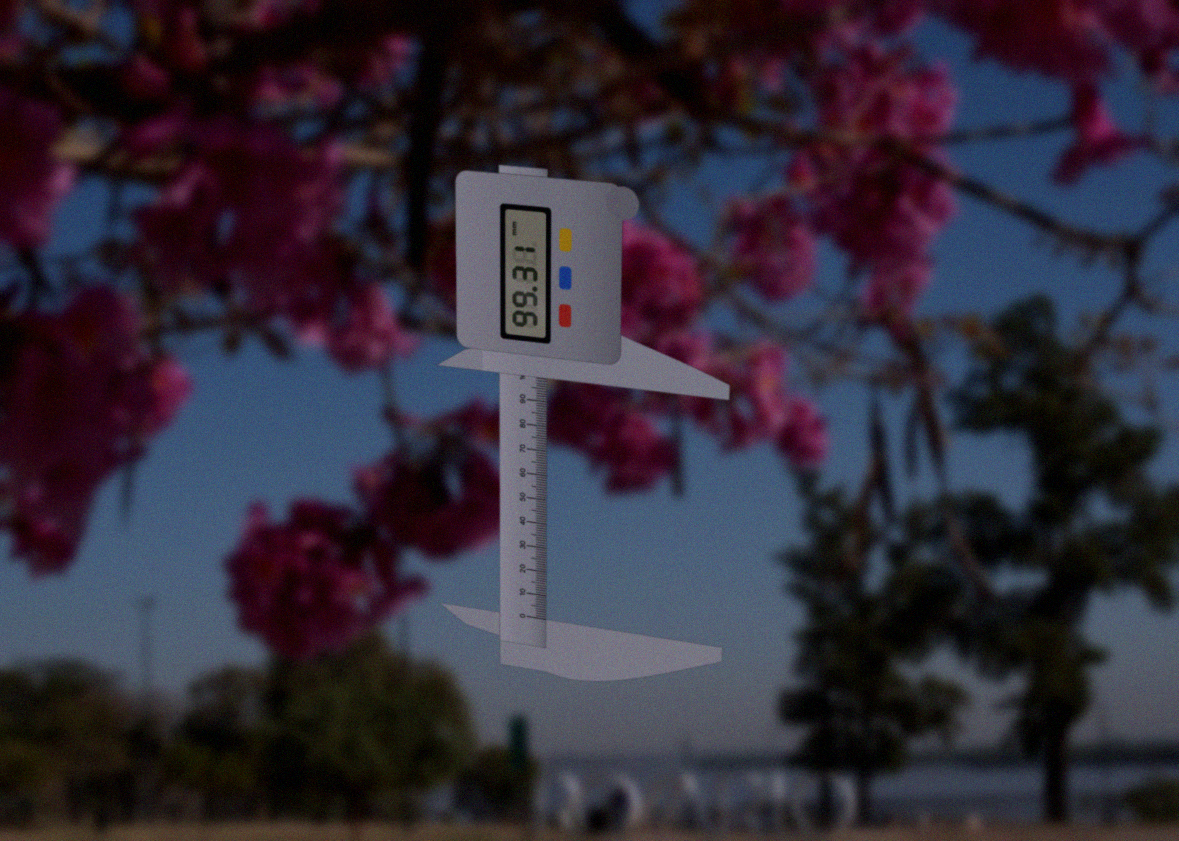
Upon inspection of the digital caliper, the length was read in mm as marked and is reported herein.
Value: 99.31 mm
